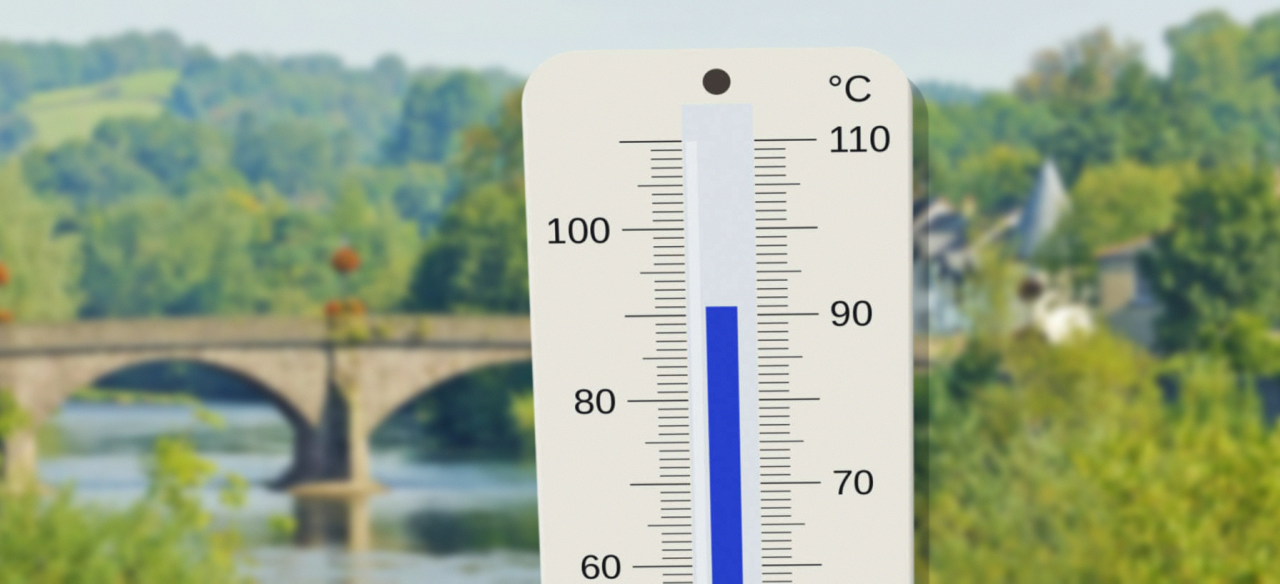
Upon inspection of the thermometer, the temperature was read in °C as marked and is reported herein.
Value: 91 °C
